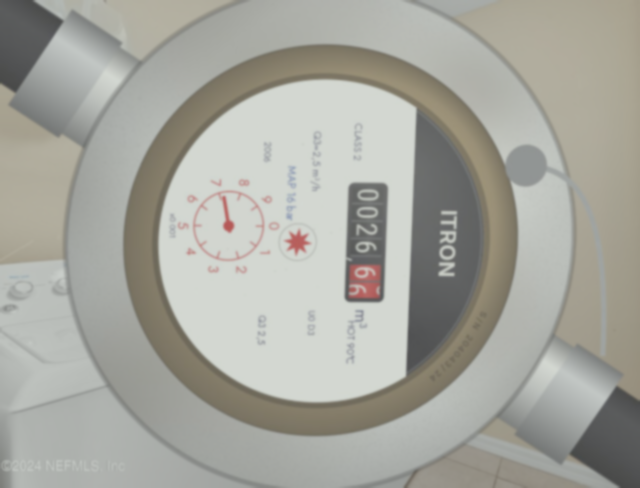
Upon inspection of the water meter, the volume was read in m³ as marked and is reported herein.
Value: 26.657 m³
